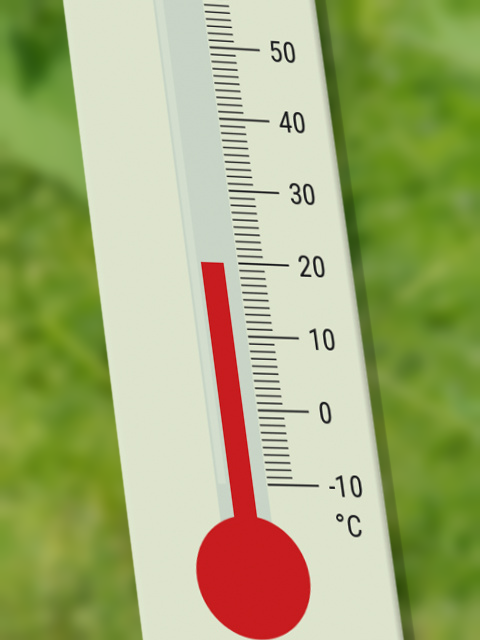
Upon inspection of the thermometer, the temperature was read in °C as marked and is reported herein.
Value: 20 °C
